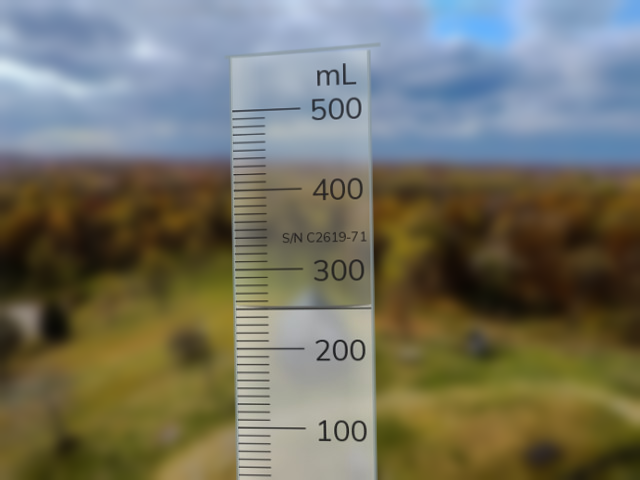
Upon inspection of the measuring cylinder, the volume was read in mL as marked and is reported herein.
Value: 250 mL
